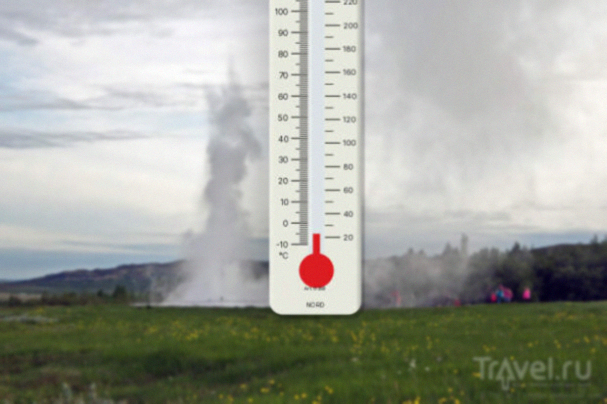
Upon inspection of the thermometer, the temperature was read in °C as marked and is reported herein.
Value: -5 °C
